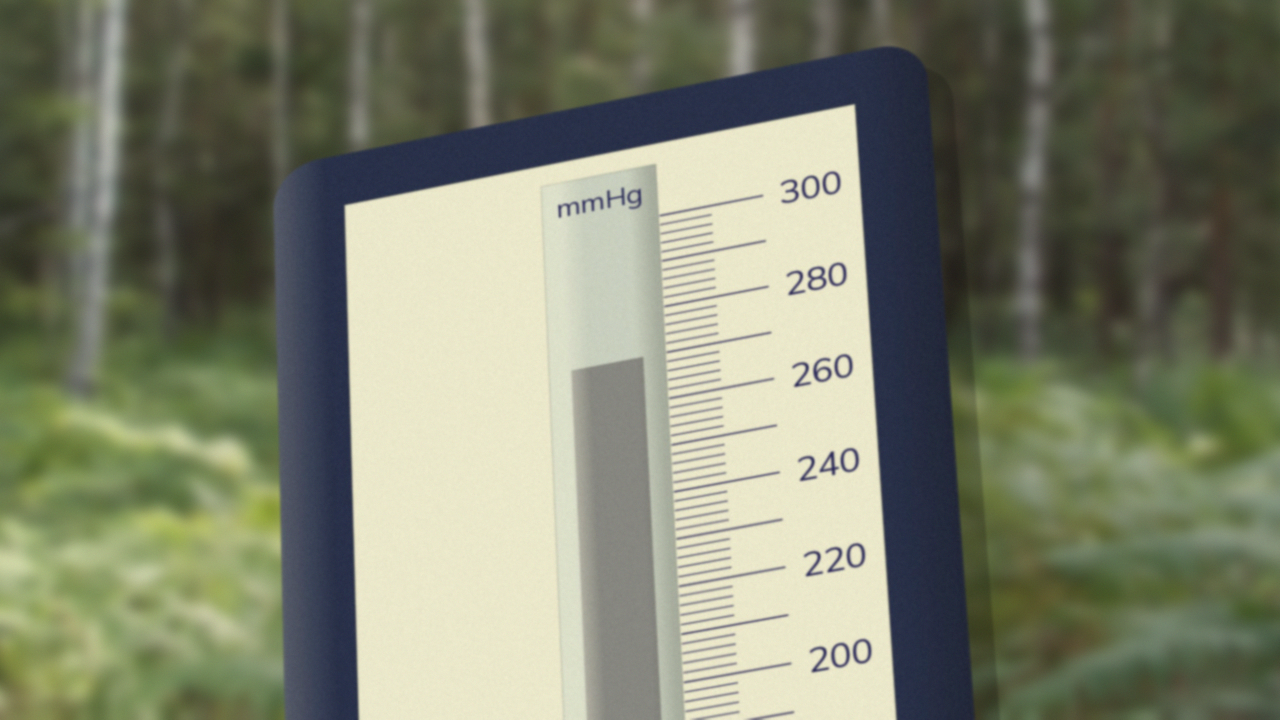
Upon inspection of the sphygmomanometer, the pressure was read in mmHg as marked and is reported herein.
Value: 270 mmHg
